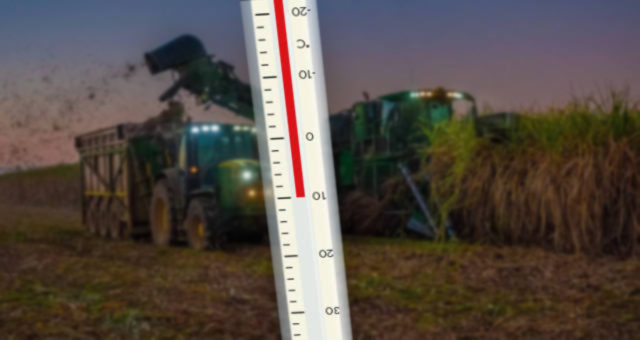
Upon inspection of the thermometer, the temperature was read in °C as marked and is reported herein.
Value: 10 °C
